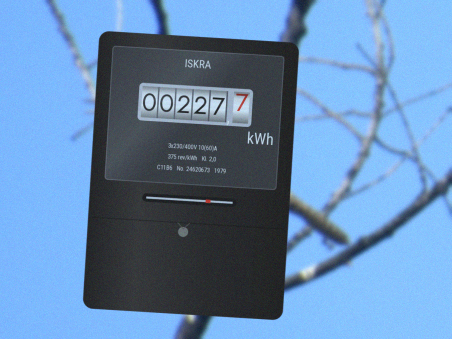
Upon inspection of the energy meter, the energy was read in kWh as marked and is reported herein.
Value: 227.7 kWh
